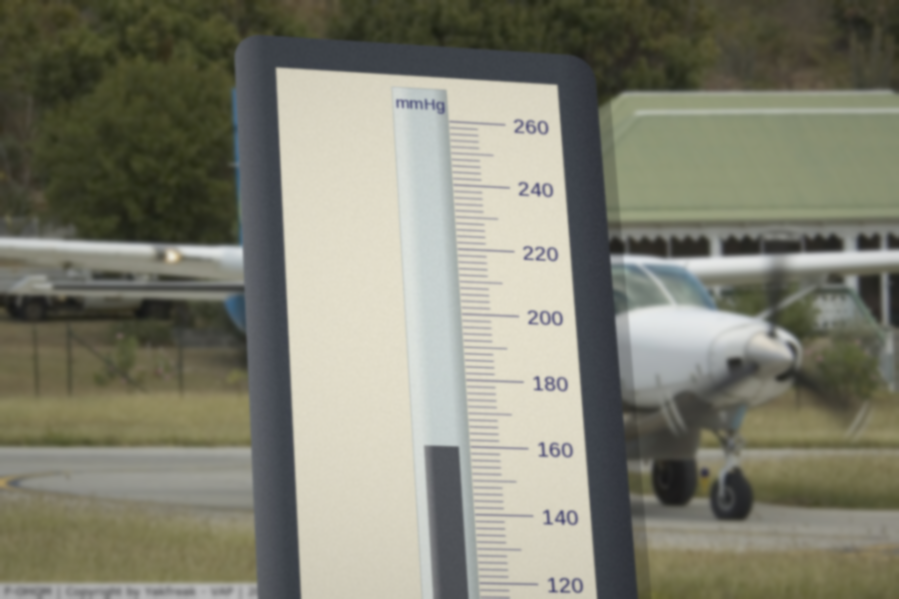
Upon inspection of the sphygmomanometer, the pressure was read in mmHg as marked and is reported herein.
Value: 160 mmHg
